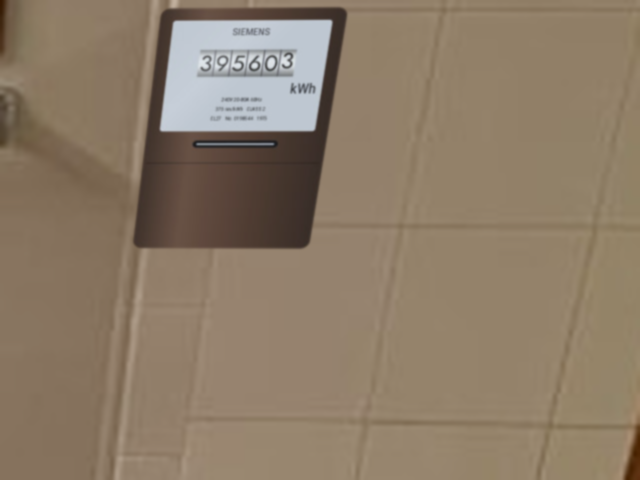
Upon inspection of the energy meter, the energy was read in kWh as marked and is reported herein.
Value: 395603 kWh
